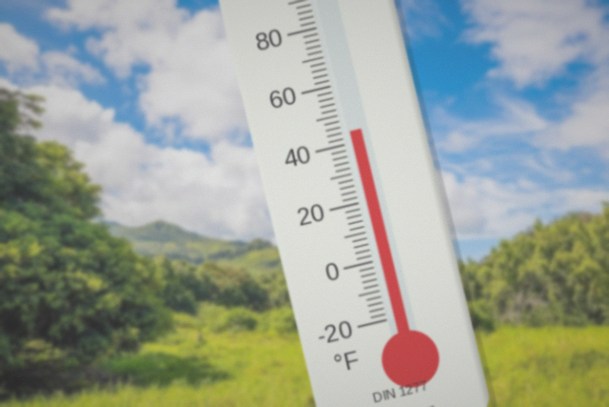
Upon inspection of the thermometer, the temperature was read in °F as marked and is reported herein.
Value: 44 °F
